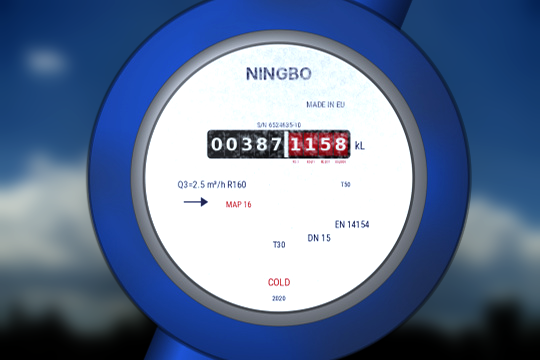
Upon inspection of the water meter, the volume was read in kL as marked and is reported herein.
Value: 387.1158 kL
